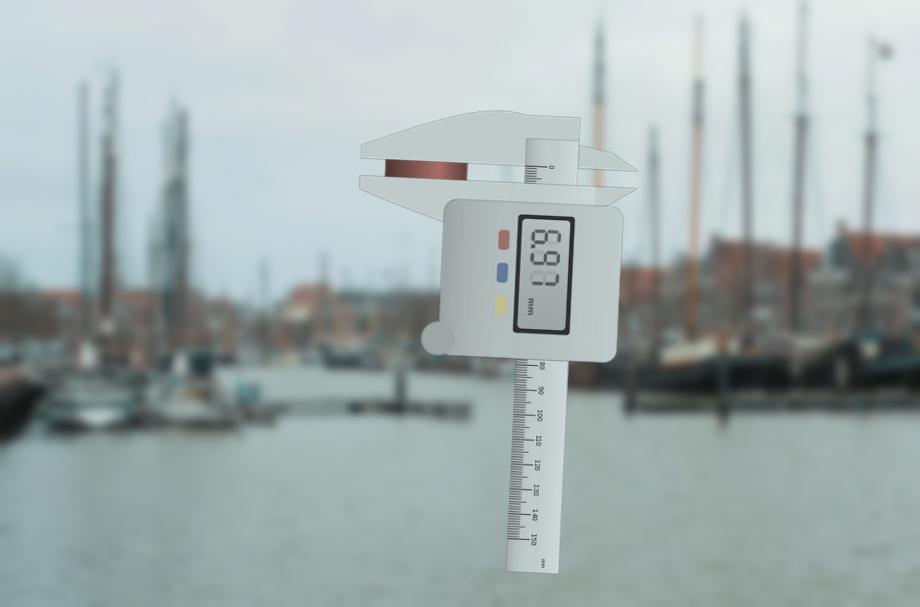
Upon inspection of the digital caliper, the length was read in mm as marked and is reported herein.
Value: 6.97 mm
